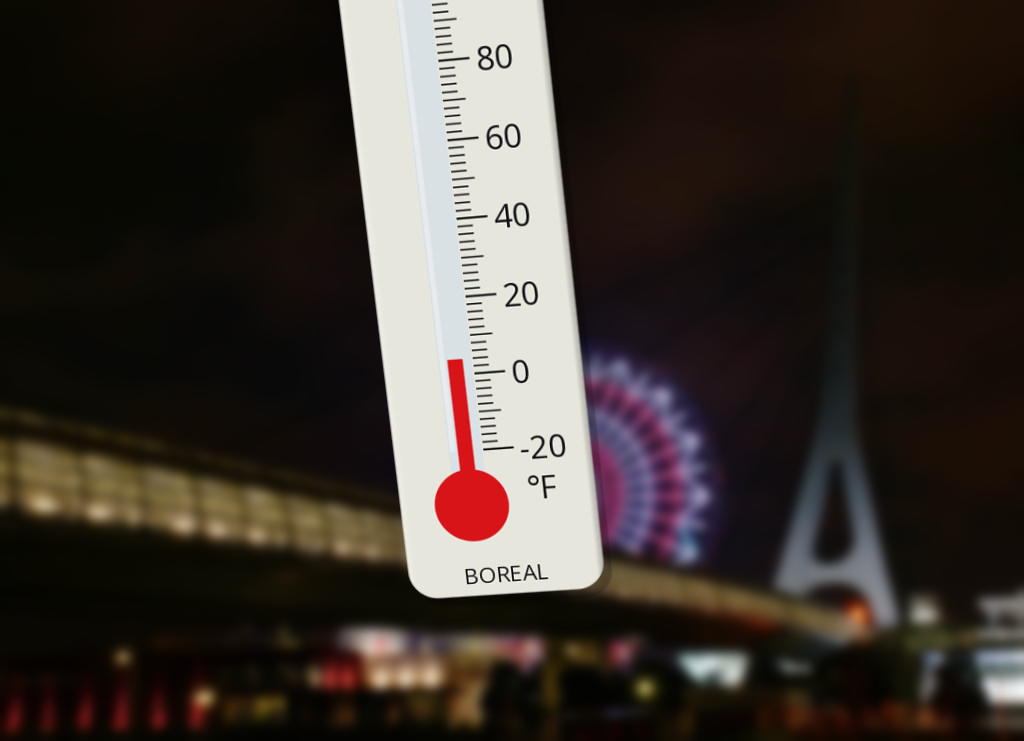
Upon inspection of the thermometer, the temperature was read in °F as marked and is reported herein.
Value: 4 °F
